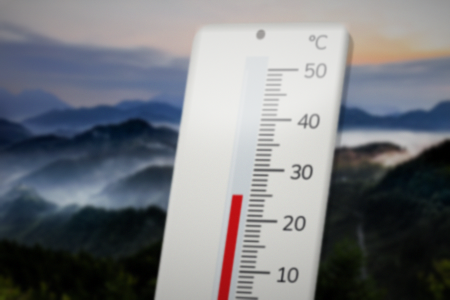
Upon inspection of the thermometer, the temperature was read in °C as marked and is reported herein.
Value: 25 °C
